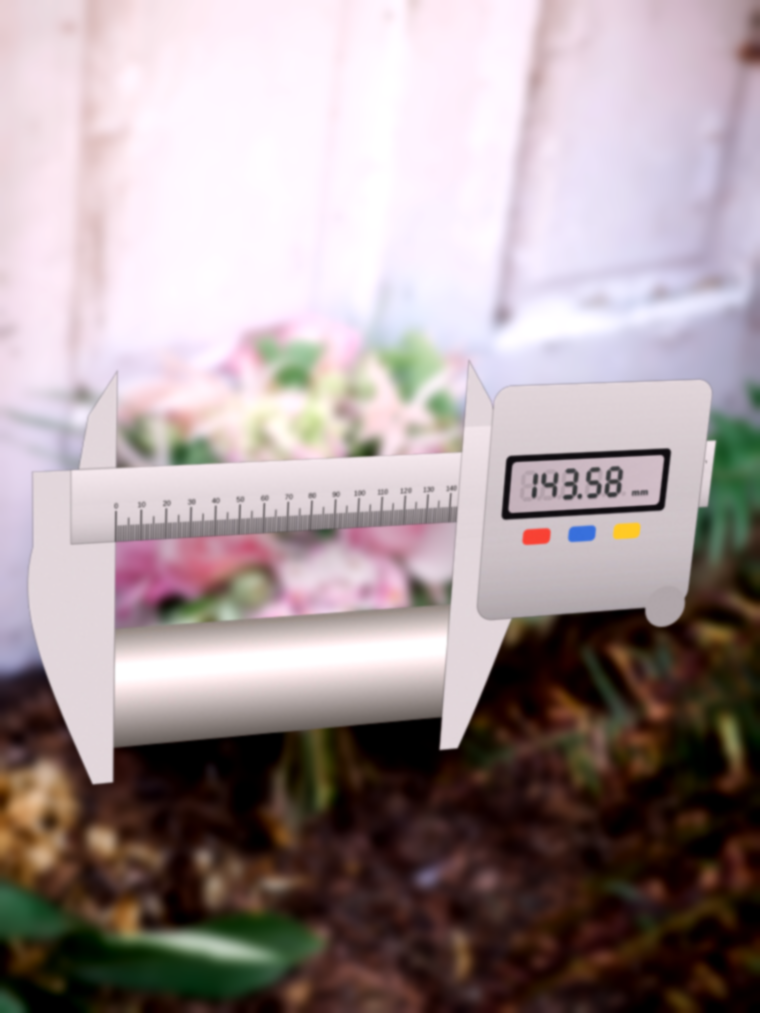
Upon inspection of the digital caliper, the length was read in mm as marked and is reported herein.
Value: 143.58 mm
